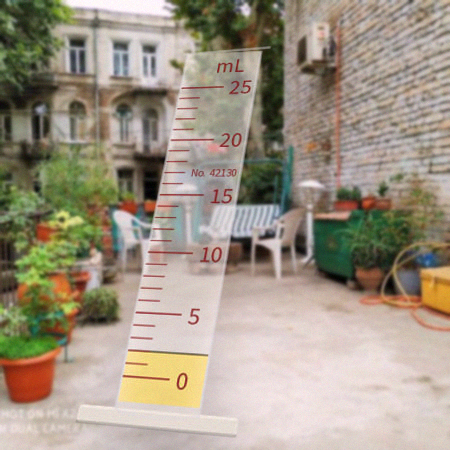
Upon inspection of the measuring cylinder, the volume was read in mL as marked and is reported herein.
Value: 2 mL
